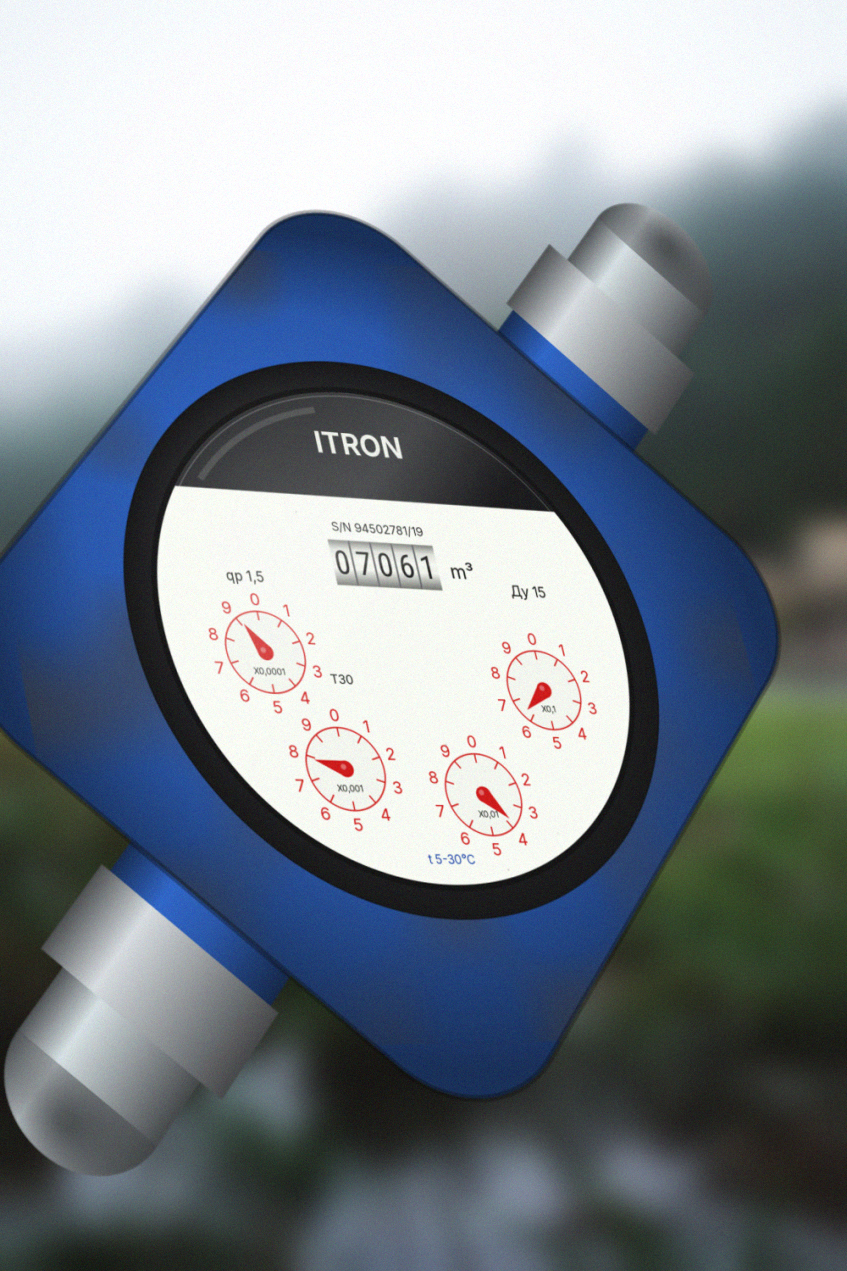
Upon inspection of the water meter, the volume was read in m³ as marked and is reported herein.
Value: 7061.6379 m³
